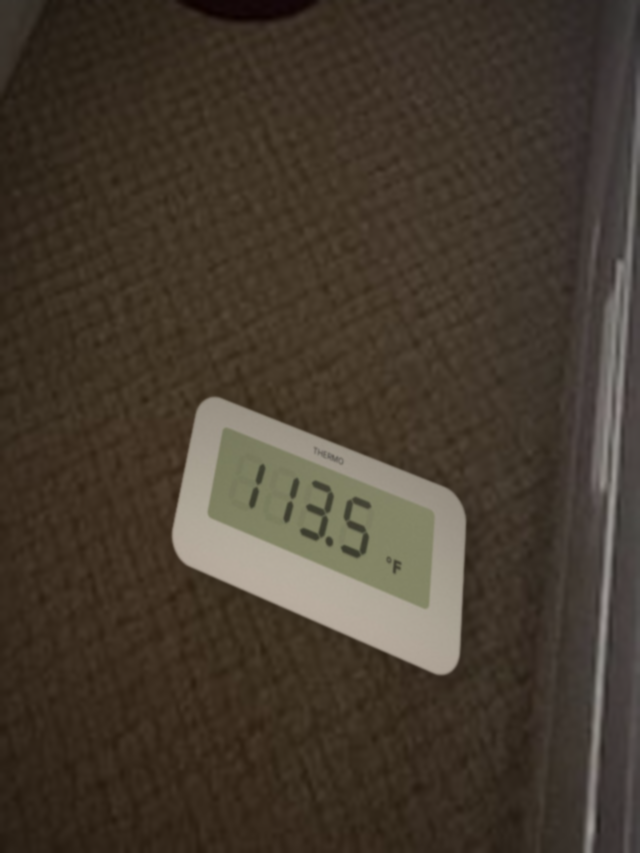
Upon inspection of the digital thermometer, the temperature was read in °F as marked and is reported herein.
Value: 113.5 °F
